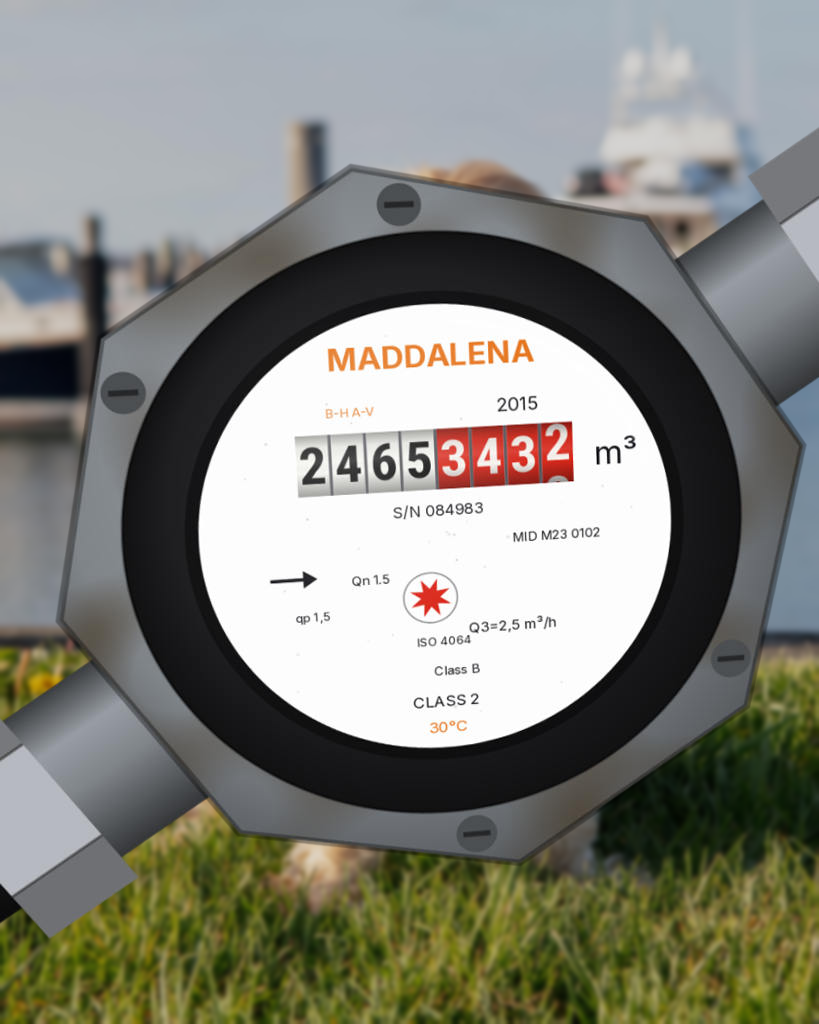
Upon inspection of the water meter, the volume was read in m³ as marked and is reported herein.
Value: 2465.3432 m³
